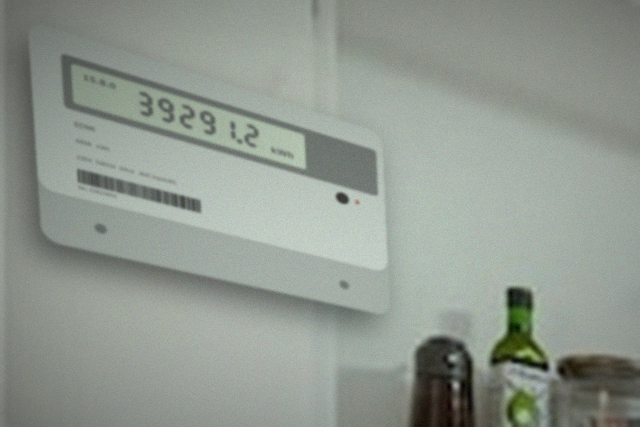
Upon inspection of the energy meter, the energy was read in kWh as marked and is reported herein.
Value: 39291.2 kWh
